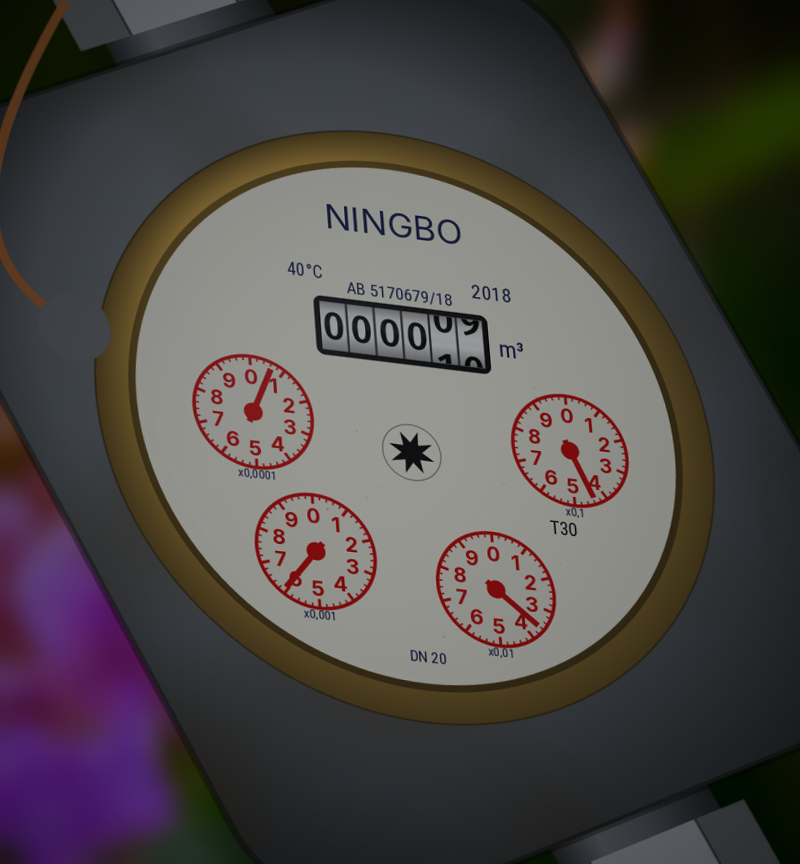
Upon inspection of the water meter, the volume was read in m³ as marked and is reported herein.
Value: 9.4360 m³
